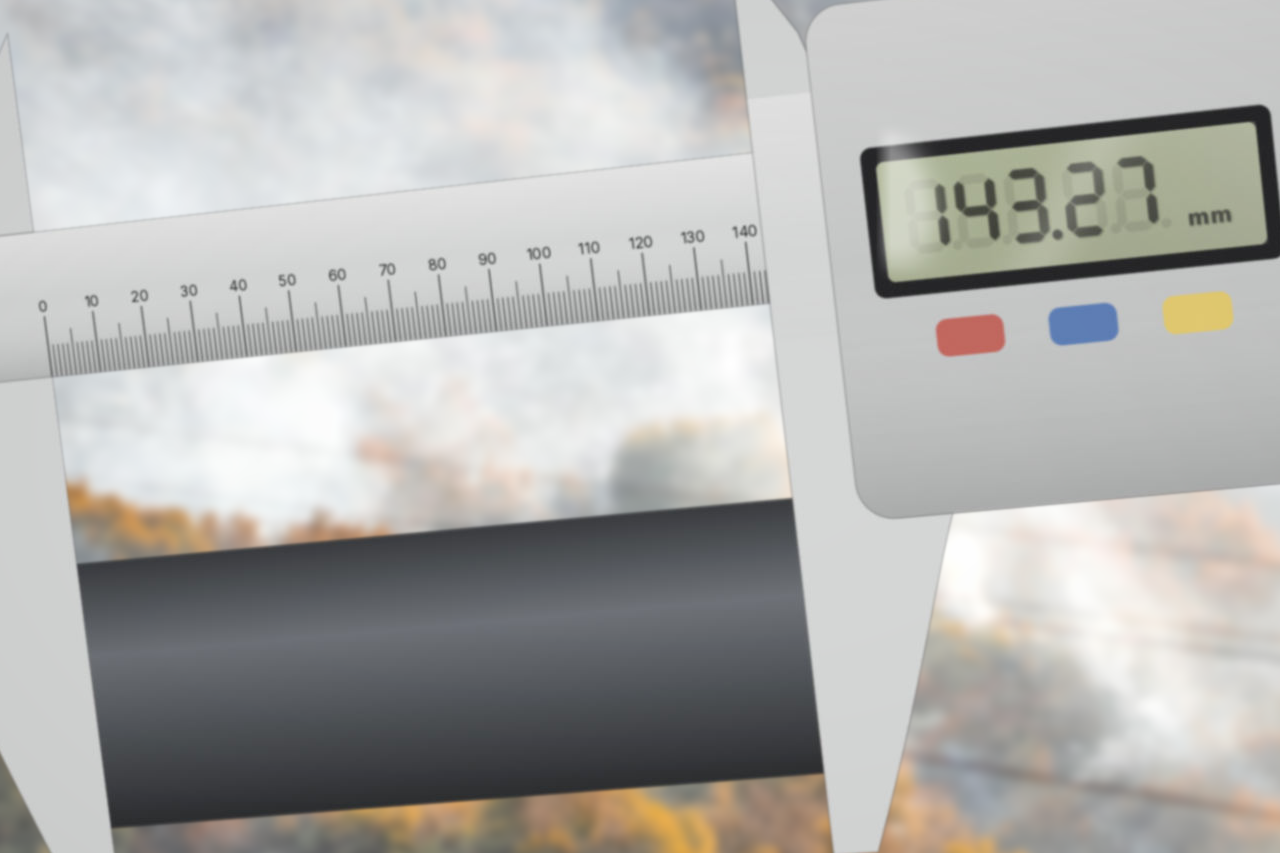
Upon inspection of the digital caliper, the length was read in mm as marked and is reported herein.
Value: 143.27 mm
